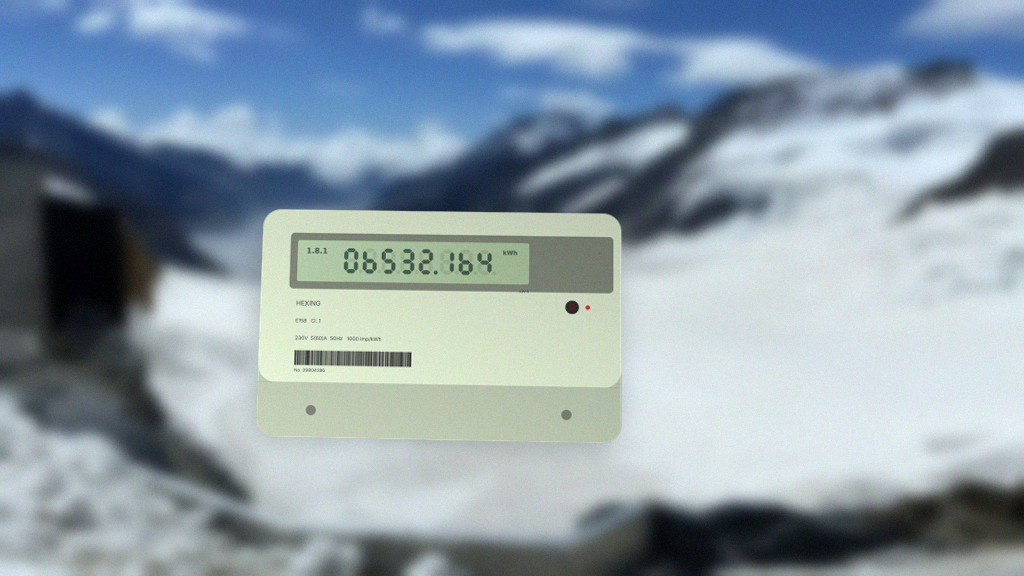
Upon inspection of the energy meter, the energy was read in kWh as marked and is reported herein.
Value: 6532.164 kWh
